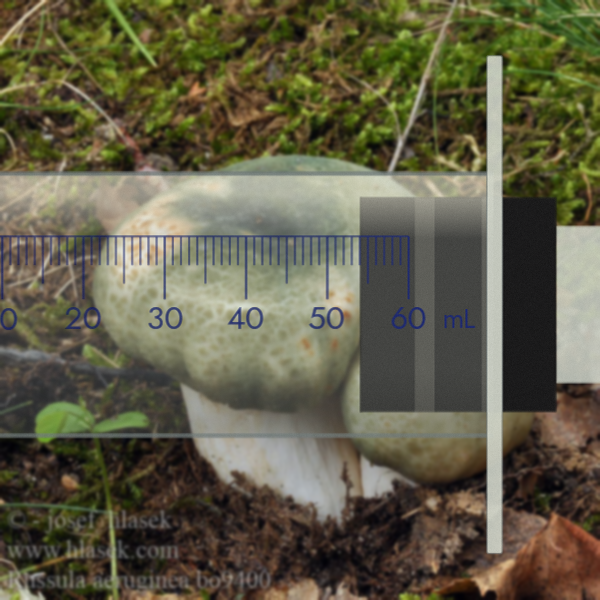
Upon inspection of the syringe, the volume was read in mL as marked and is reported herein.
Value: 54 mL
